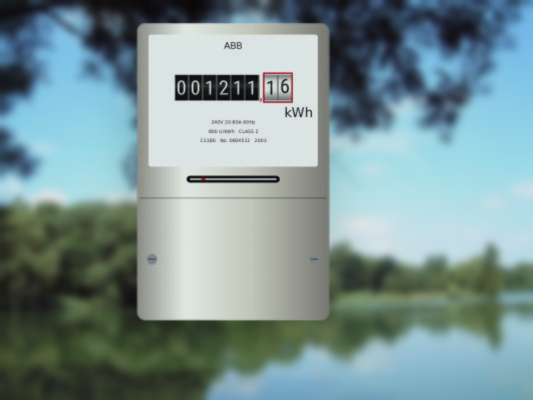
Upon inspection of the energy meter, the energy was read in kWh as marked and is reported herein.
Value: 1211.16 kWh
